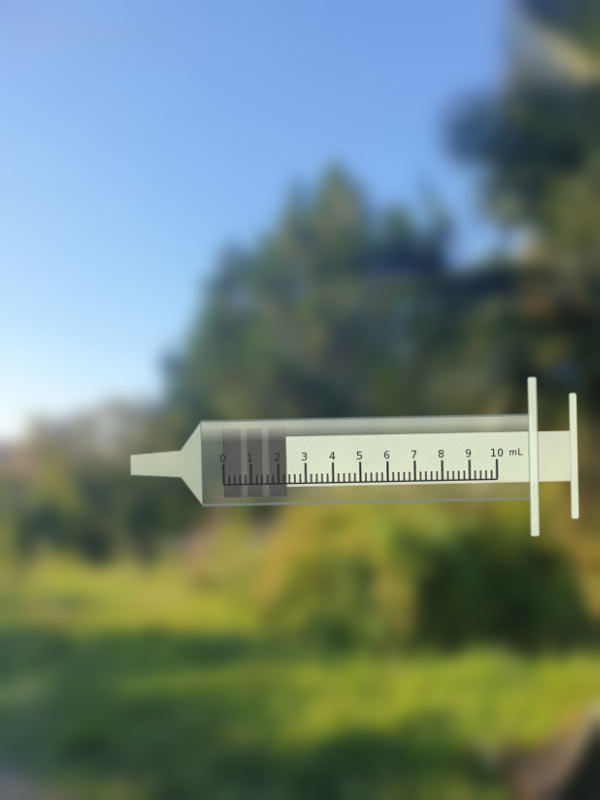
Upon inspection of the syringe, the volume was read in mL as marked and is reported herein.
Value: 0 mL
